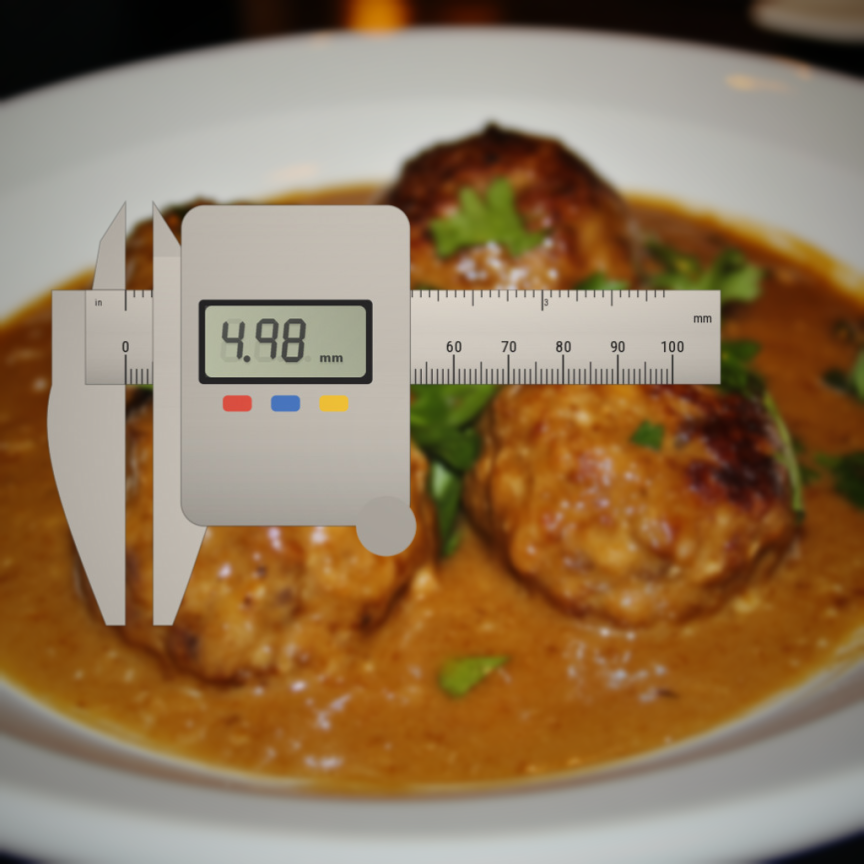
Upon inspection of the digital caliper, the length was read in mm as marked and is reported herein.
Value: 4.98 mm
